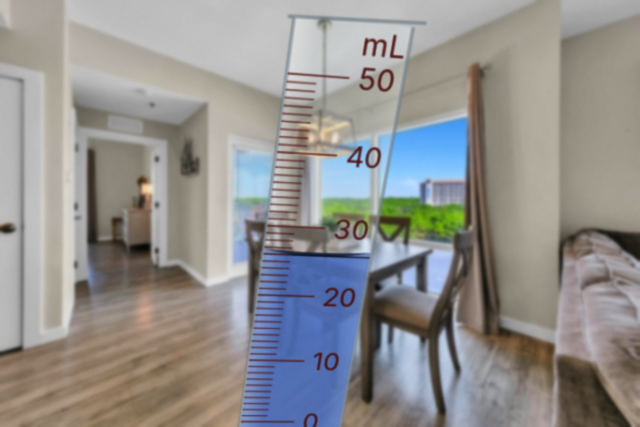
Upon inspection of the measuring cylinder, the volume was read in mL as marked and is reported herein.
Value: 26 mL
